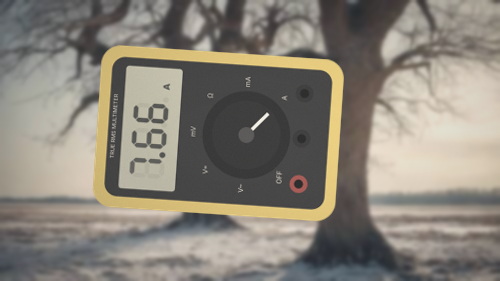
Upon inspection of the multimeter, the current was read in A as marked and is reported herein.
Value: 7.66 A
